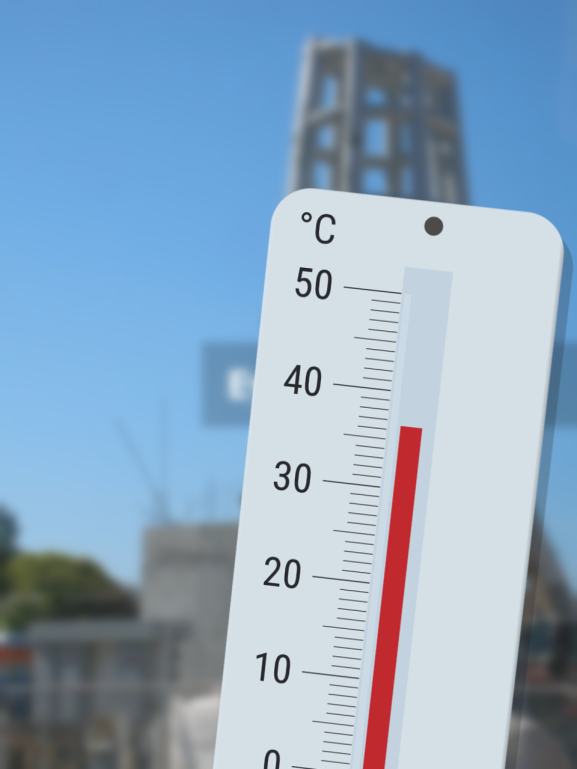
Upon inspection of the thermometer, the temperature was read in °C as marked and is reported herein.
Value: 36.5 °C
